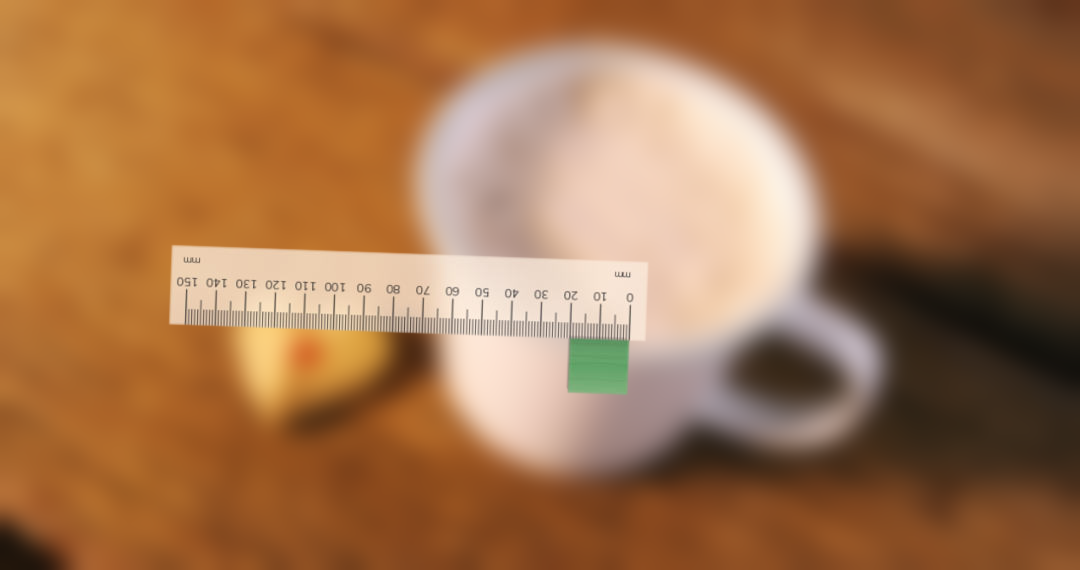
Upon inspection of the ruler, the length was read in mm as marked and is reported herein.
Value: 20 mm
